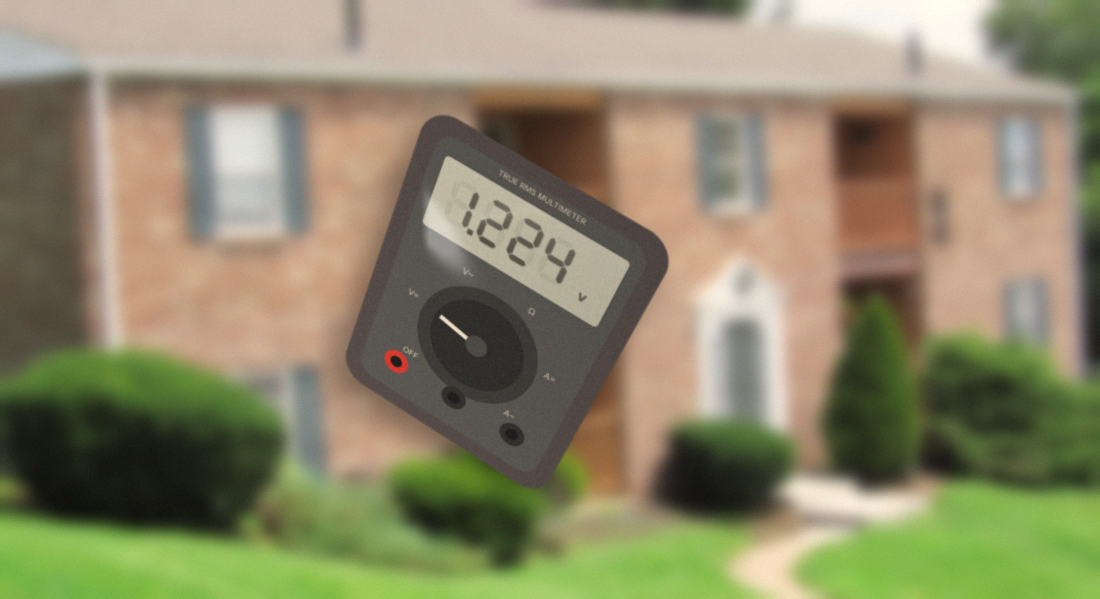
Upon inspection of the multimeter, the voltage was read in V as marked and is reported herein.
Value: 1.224 V
